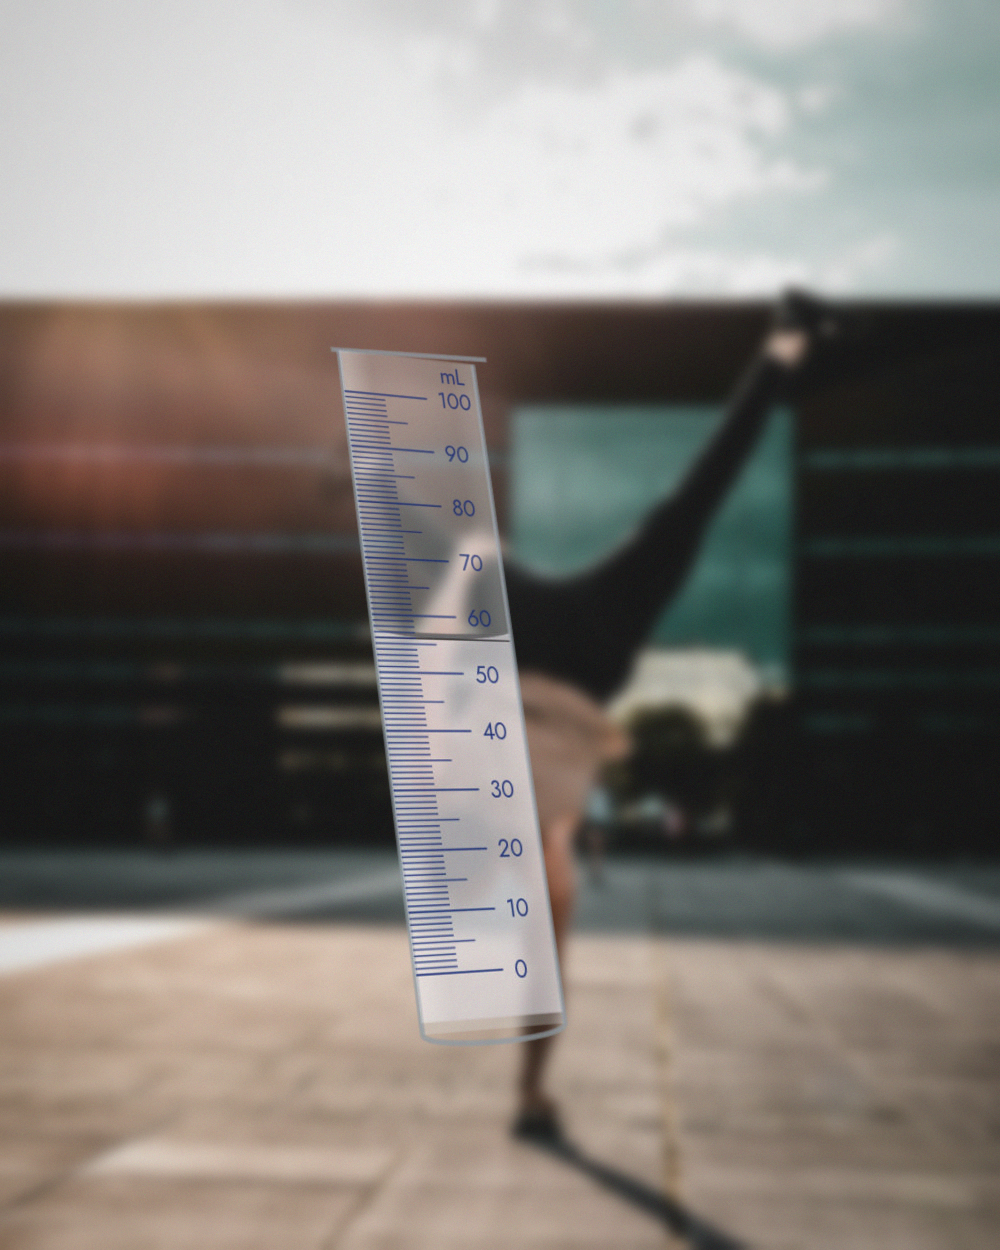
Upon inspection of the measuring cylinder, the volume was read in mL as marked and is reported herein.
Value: 56 mL
